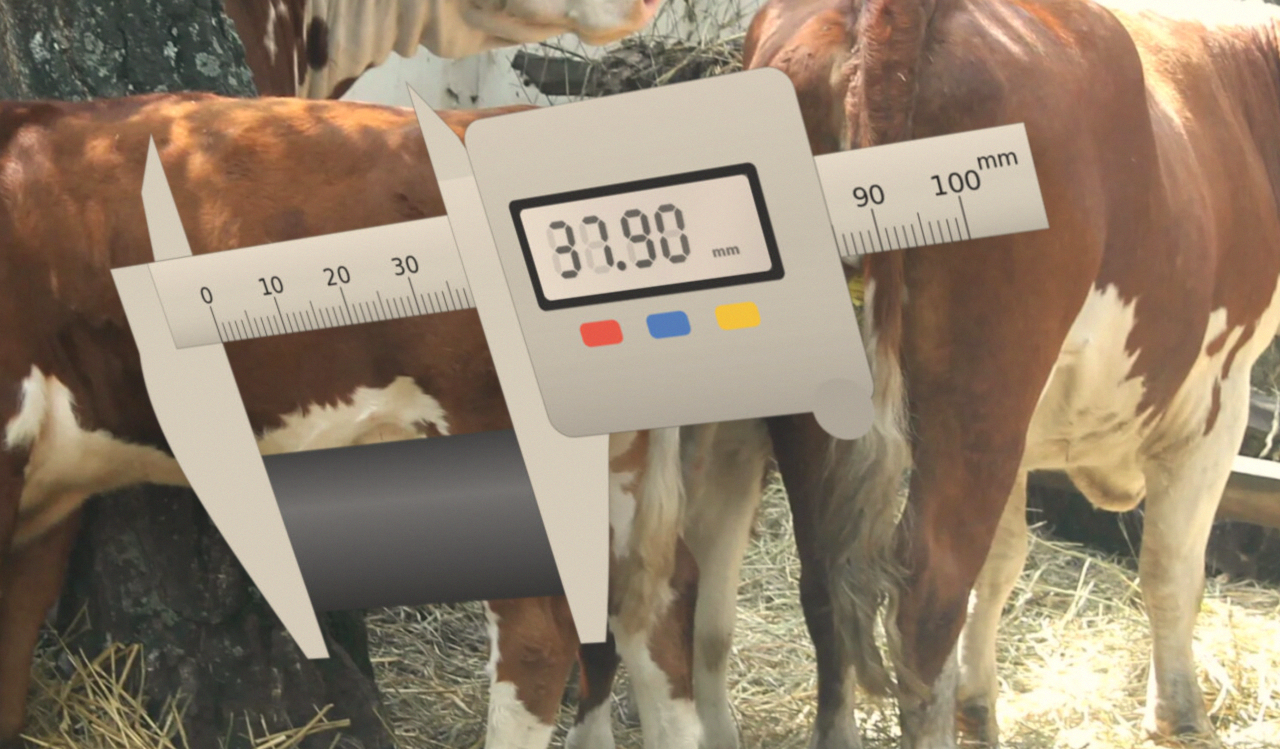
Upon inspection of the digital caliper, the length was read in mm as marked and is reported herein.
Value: 37.90 mm
